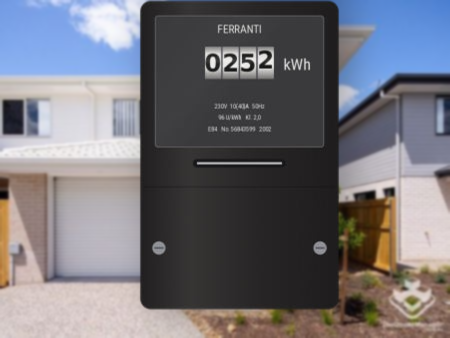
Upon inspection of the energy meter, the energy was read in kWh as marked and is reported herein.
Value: 252 kWh
